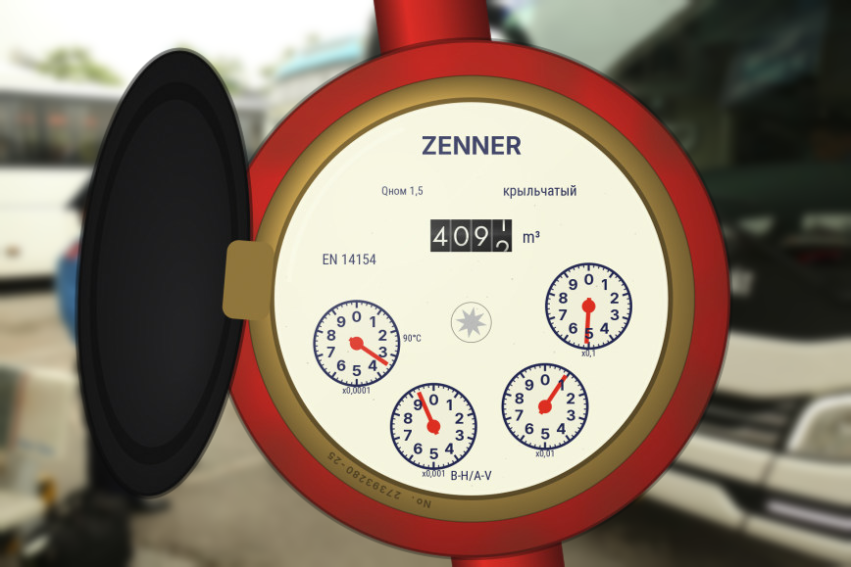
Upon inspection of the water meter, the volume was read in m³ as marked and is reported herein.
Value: 4091.5093 m³
